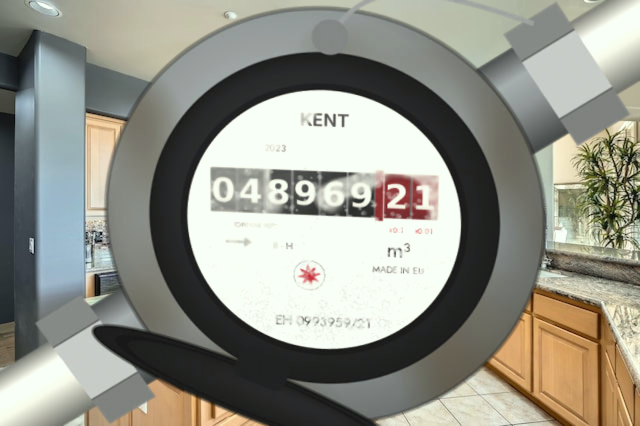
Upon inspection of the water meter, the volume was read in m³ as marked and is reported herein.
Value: 48969.21 m³
